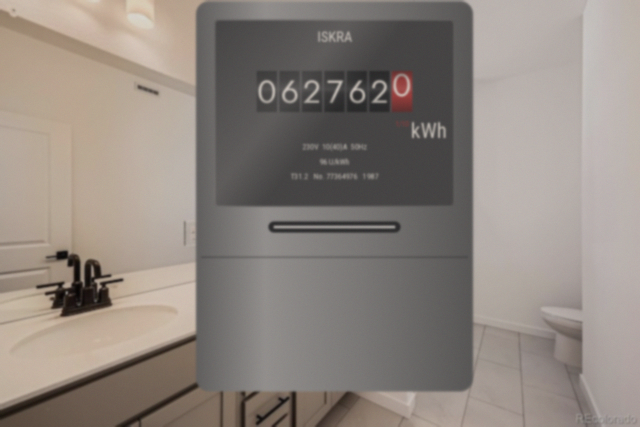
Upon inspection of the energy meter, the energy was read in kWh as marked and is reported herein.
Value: 62762.0 kWh
